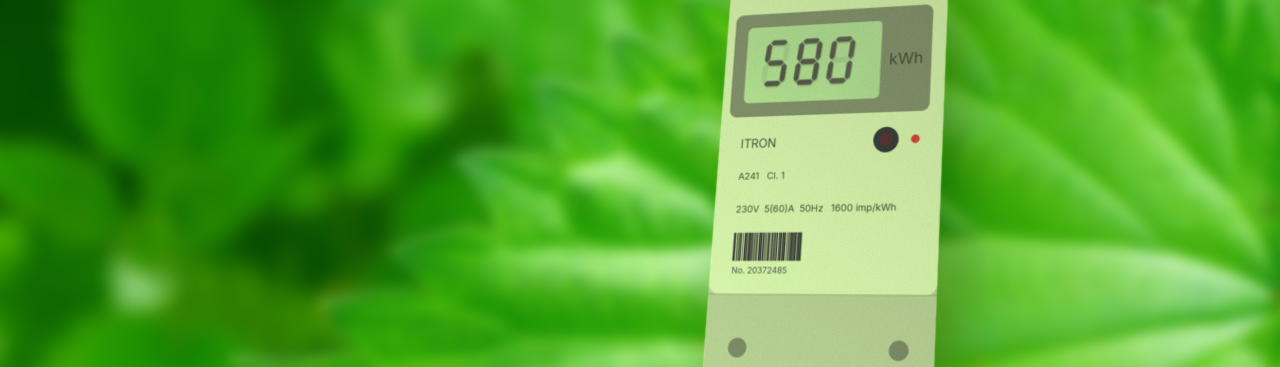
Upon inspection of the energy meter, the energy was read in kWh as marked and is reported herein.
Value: 580 kWh
